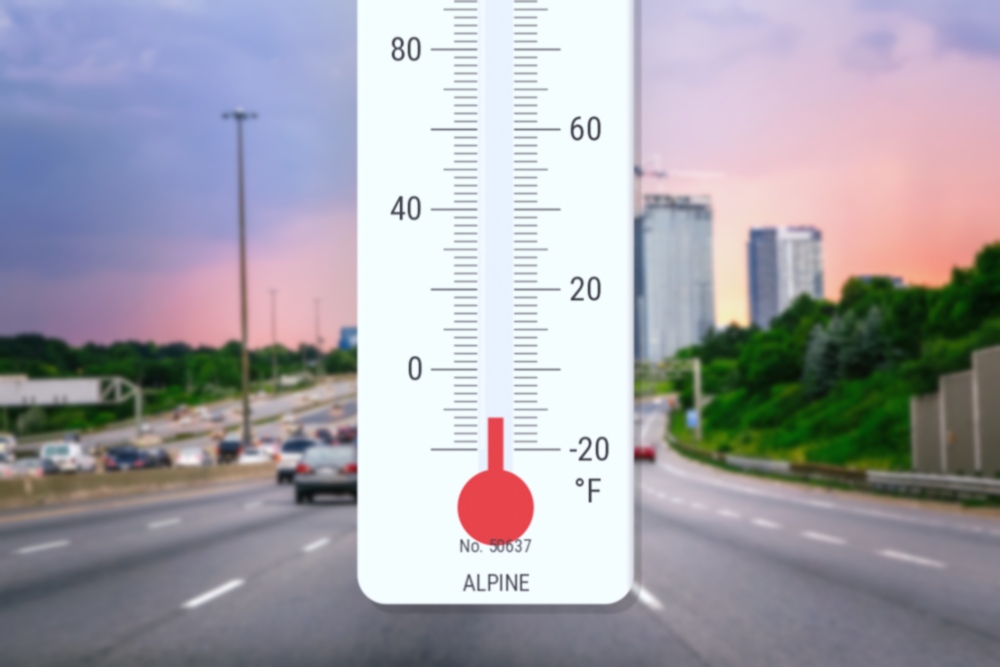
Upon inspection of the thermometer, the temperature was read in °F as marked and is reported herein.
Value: -12 °F
